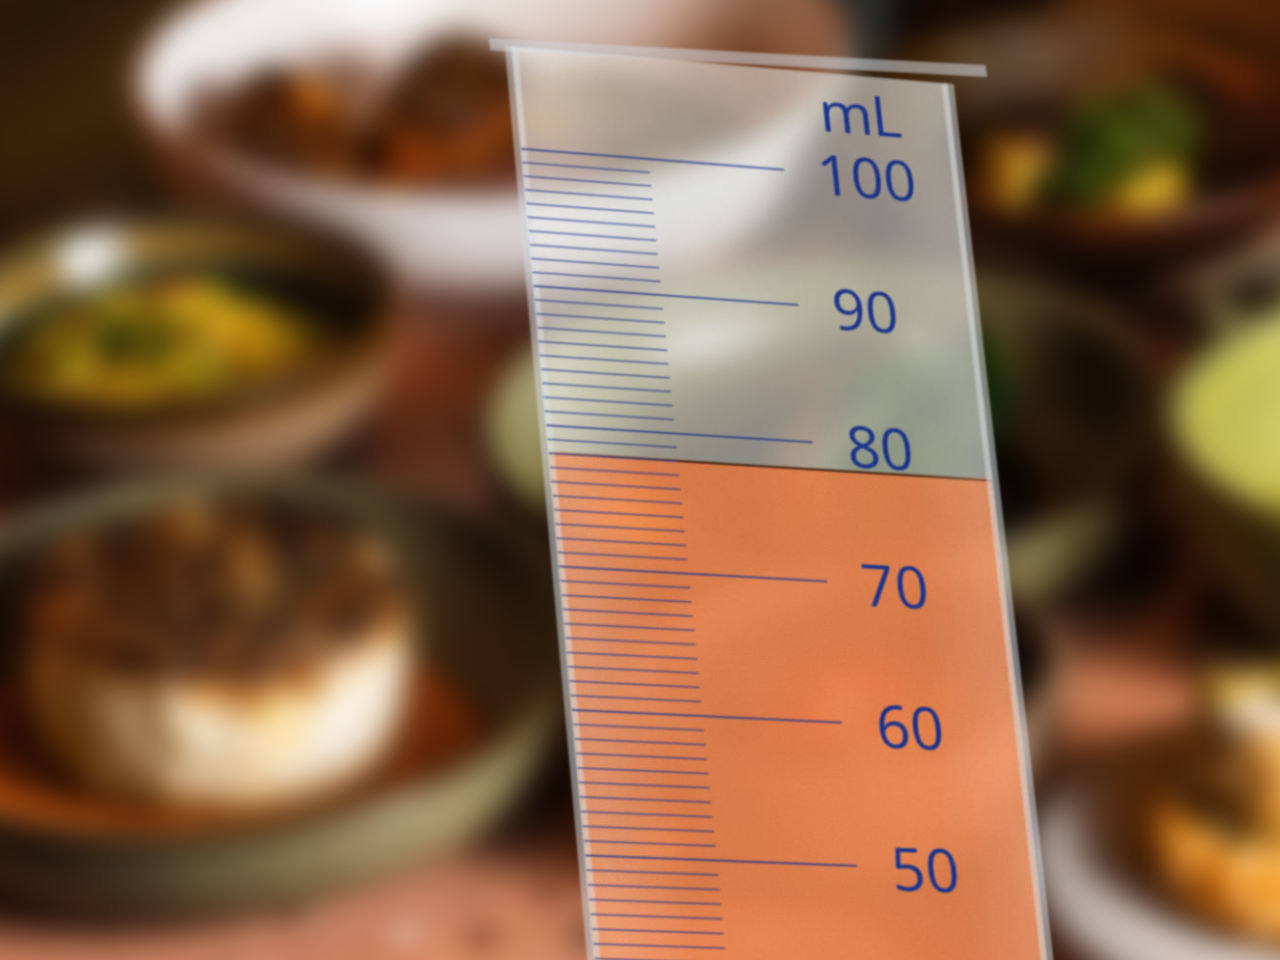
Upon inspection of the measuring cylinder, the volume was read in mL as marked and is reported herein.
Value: 78 mL
